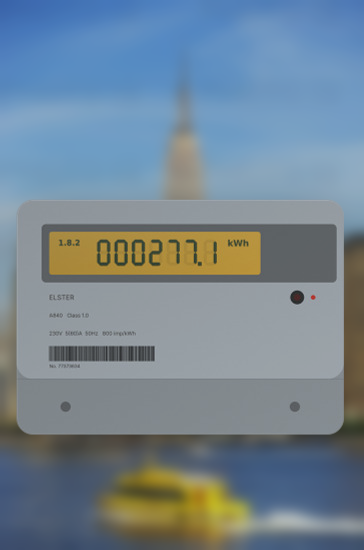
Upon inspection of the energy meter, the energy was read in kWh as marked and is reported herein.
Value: 277.1 kWh
